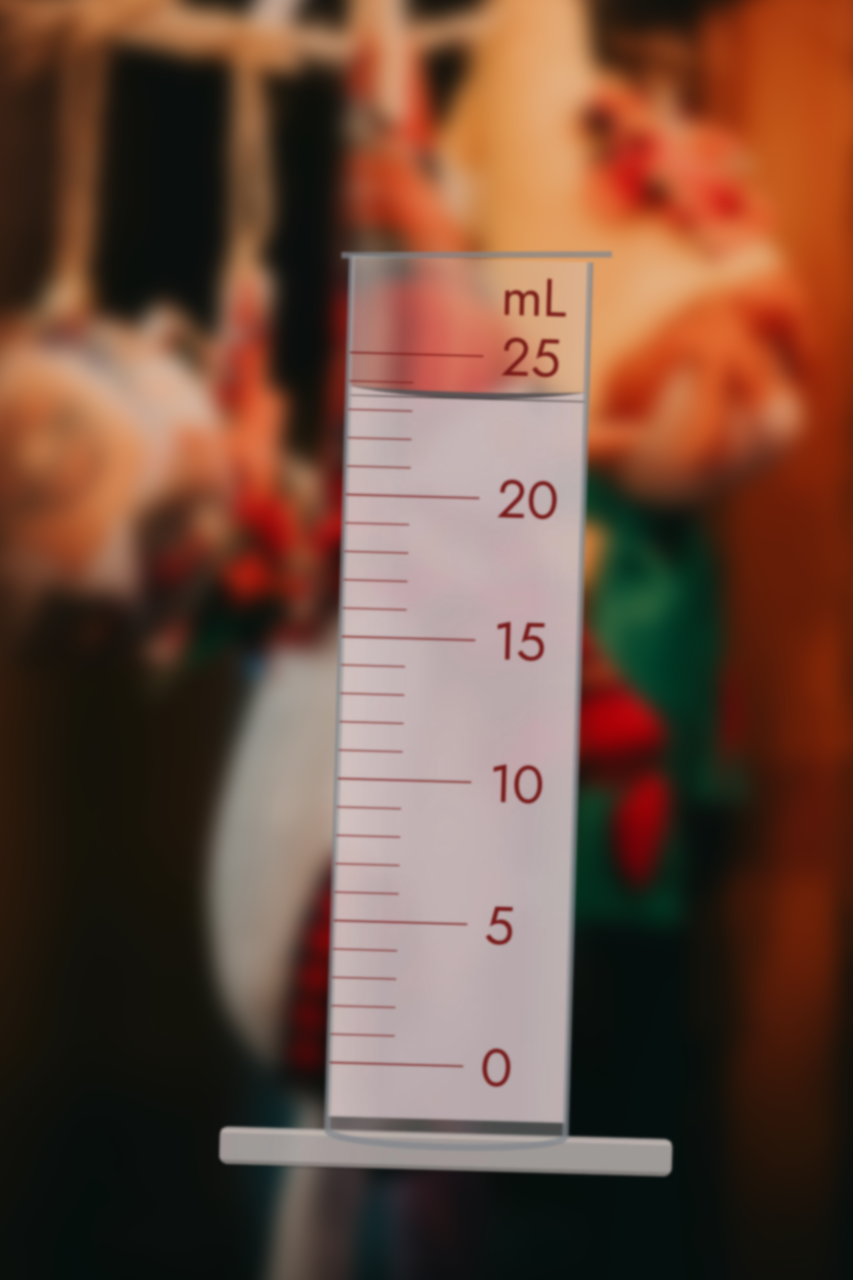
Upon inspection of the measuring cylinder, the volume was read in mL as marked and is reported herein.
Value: 23.5 mL
